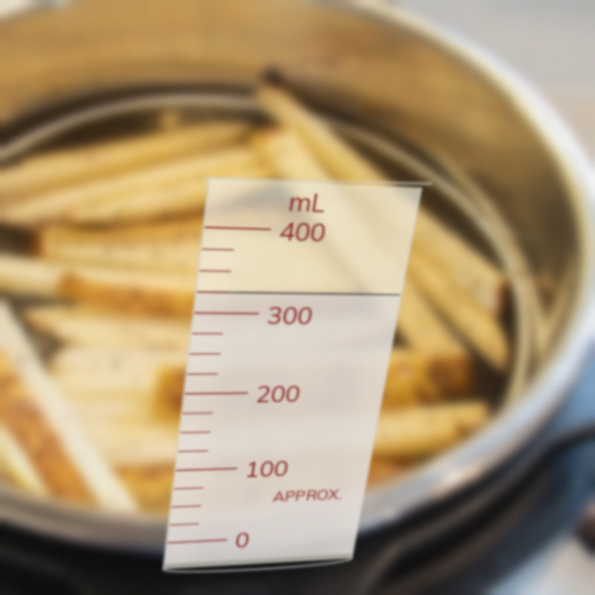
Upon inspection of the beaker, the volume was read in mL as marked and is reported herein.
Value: 325 mL
